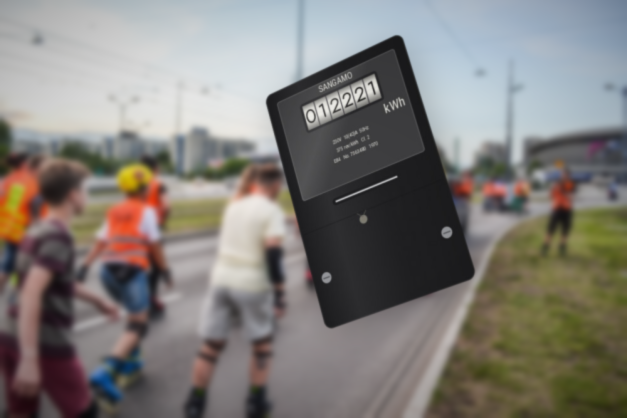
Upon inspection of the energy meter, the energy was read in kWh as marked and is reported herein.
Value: 12221 kWh
